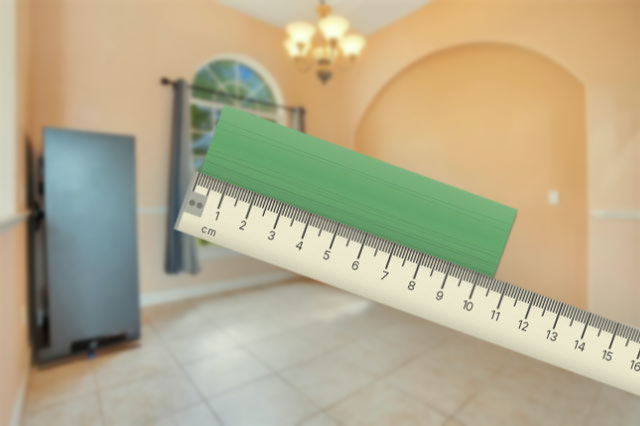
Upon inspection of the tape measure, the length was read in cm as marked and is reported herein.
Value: 10.5 cm
